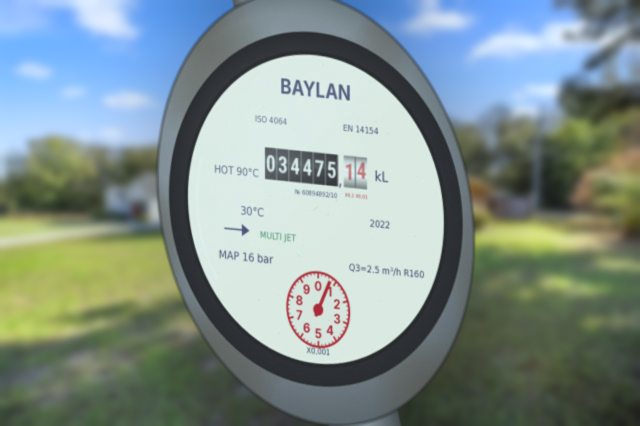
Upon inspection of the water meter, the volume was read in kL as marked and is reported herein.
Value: 34475.140 kL
